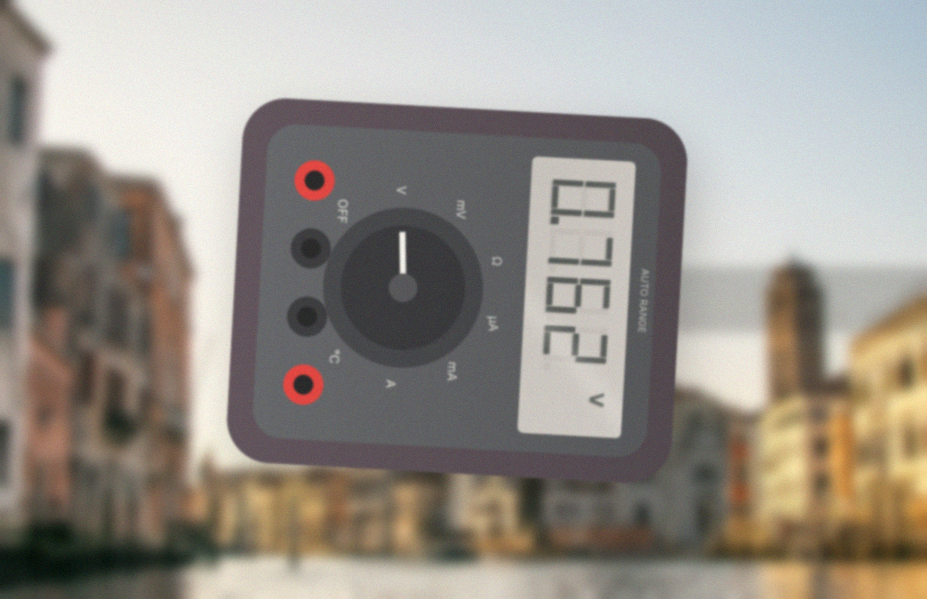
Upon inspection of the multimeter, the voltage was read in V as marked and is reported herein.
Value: 0.762 V
